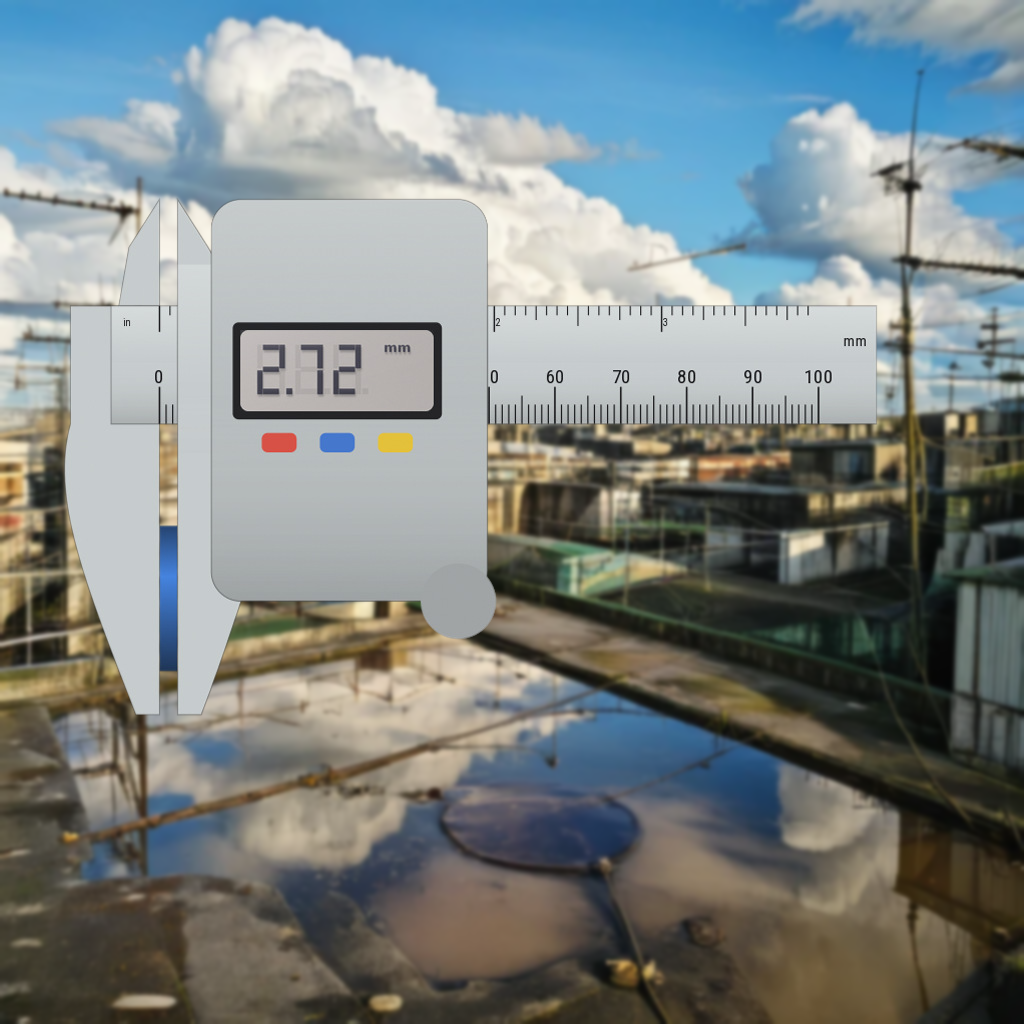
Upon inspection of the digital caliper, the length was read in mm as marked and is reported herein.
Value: 2.72 mm
